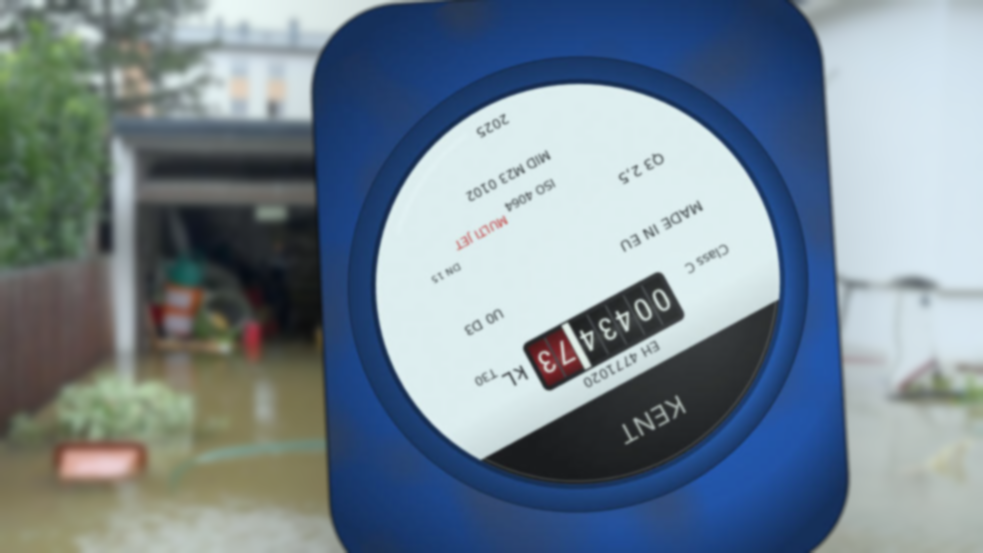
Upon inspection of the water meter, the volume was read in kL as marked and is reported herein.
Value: 434.73 kL
